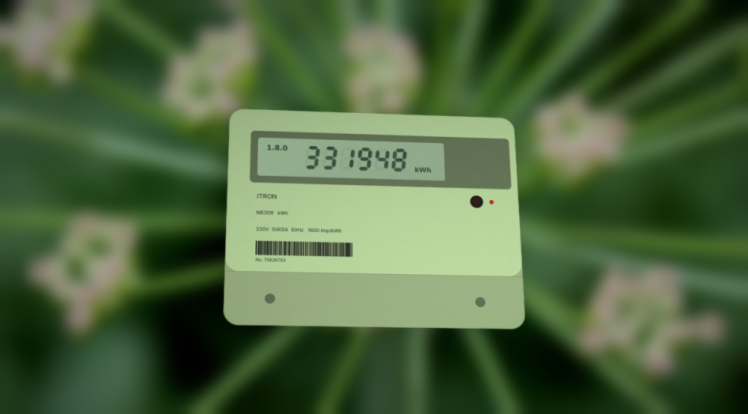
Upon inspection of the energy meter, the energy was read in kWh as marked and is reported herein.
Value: 331948 kWh
